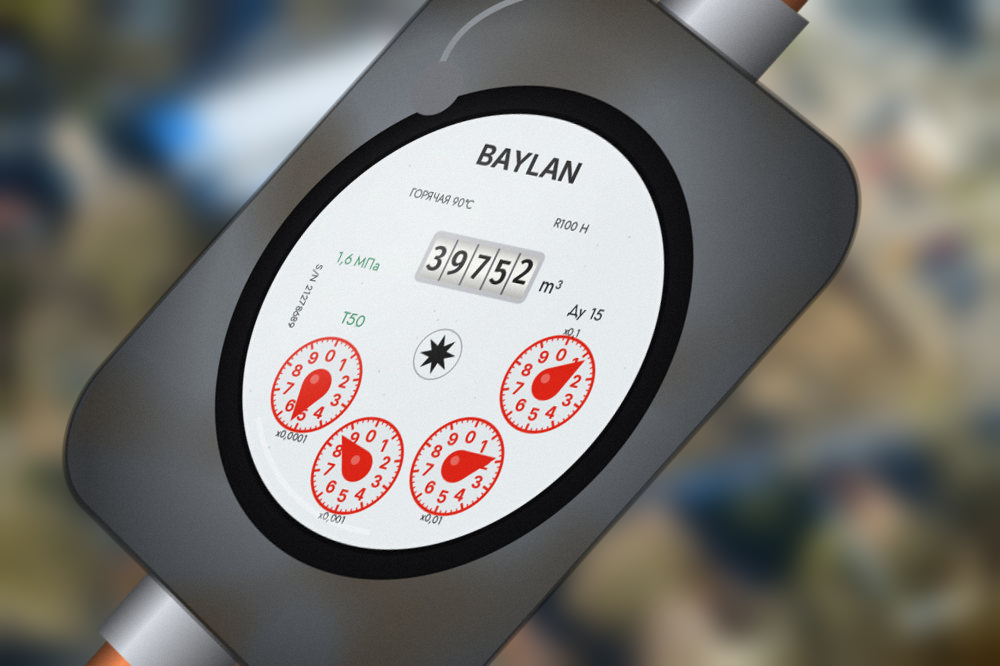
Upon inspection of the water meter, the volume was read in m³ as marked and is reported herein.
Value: 39752.1185 m³
